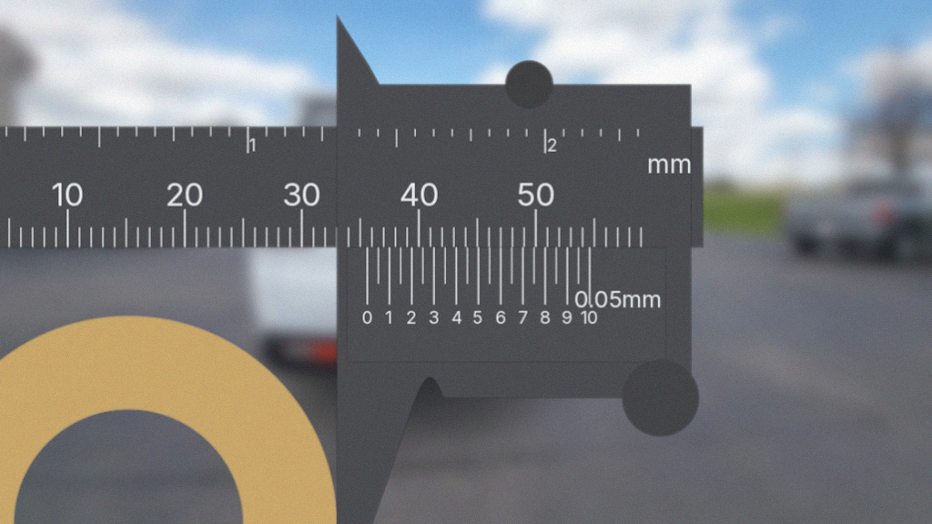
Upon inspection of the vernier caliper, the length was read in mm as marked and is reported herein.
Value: 35.6 mm
